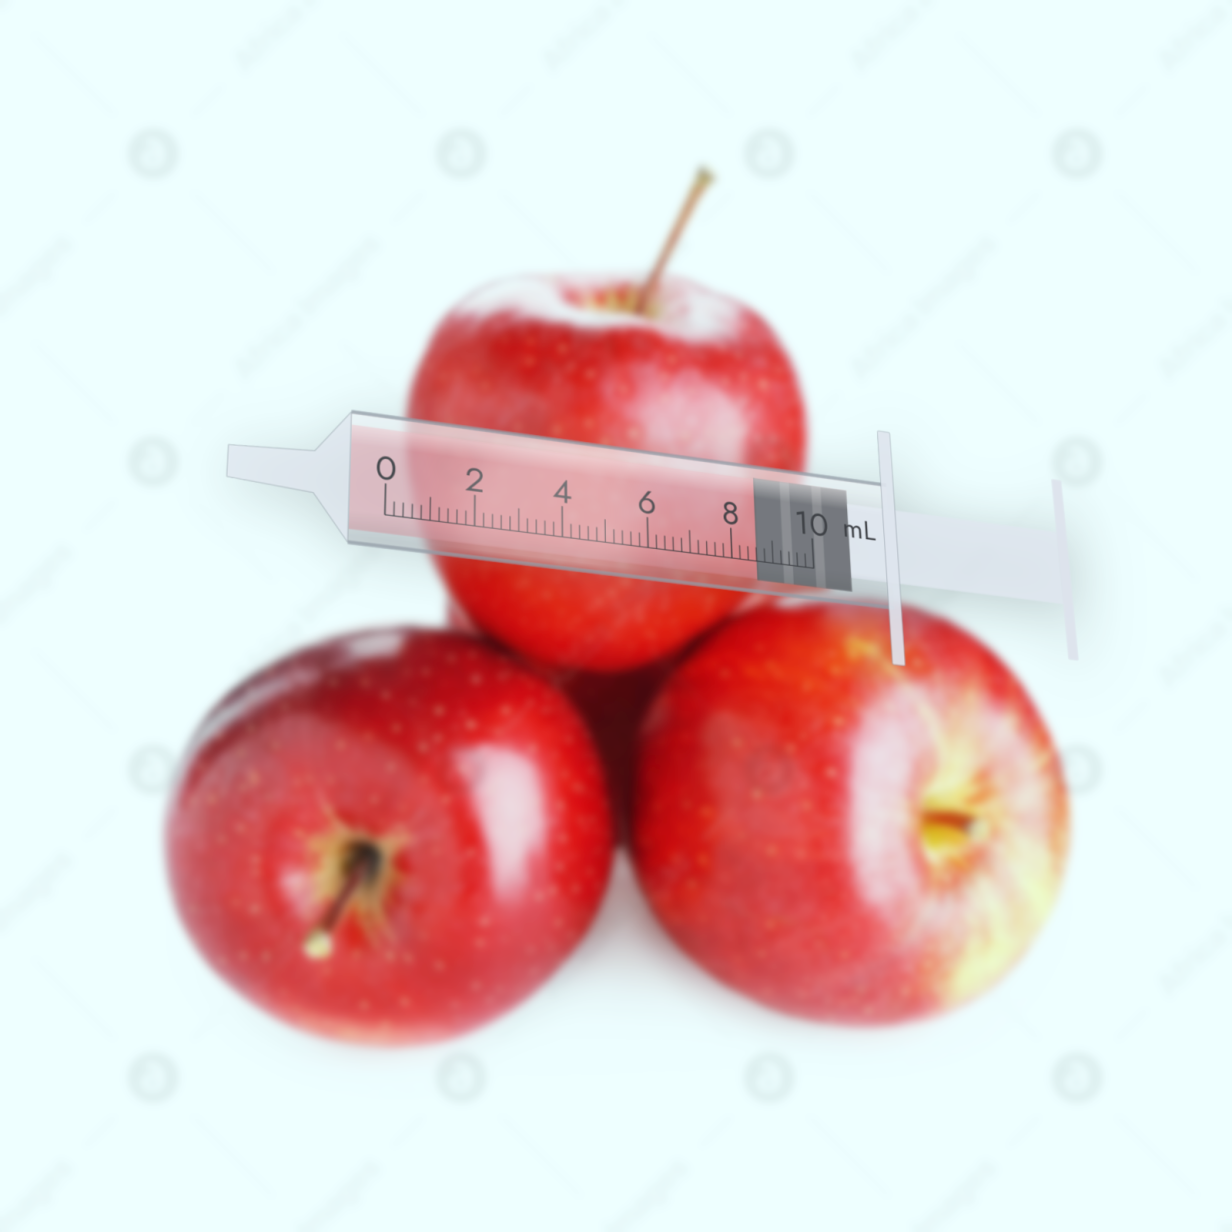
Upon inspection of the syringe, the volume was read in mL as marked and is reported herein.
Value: 8.6 mL
